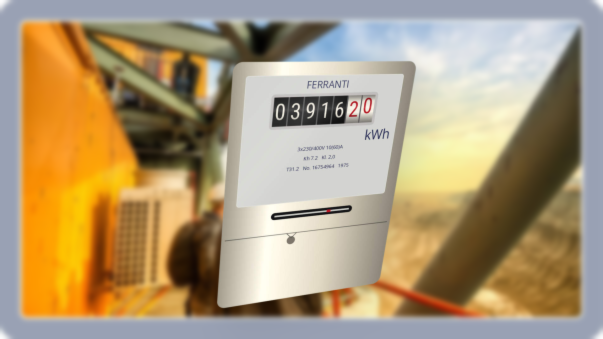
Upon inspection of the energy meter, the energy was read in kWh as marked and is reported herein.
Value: 3916.20 kWh
